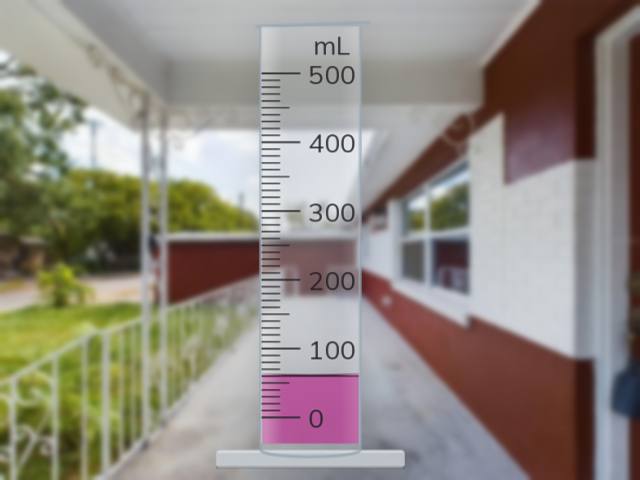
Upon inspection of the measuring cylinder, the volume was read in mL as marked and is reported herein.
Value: 60 mL
